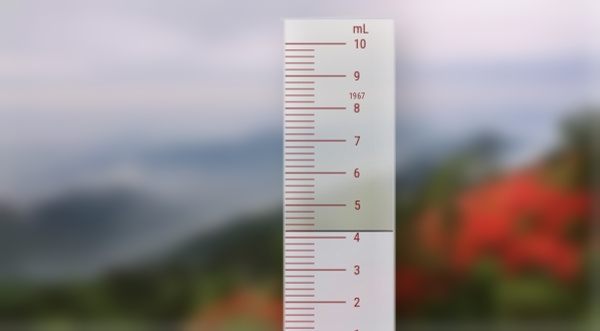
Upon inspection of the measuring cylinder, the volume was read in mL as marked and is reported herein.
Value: 4.2 mL
